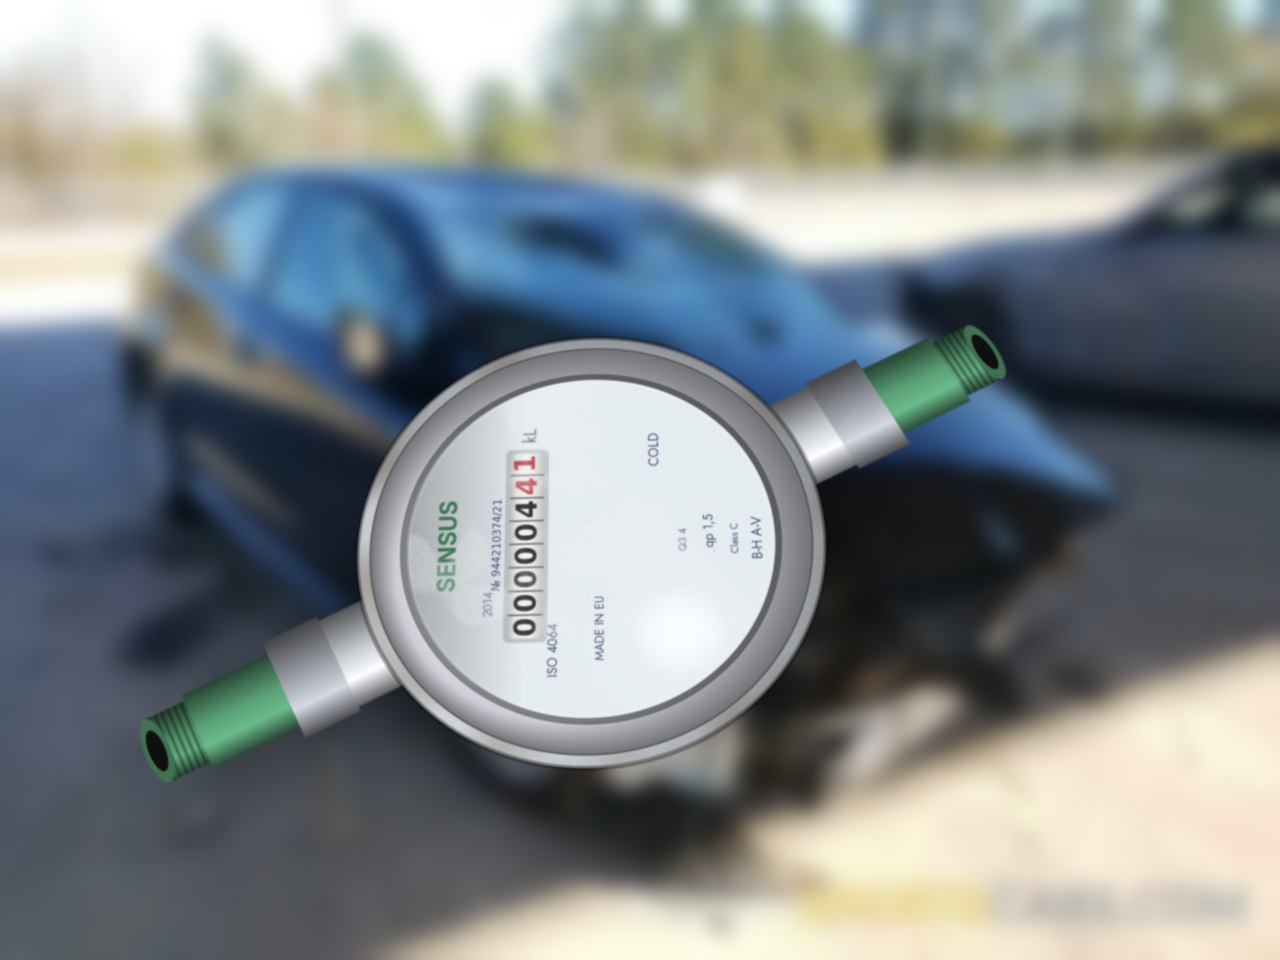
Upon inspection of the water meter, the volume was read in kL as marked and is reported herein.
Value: 4.41 kL
